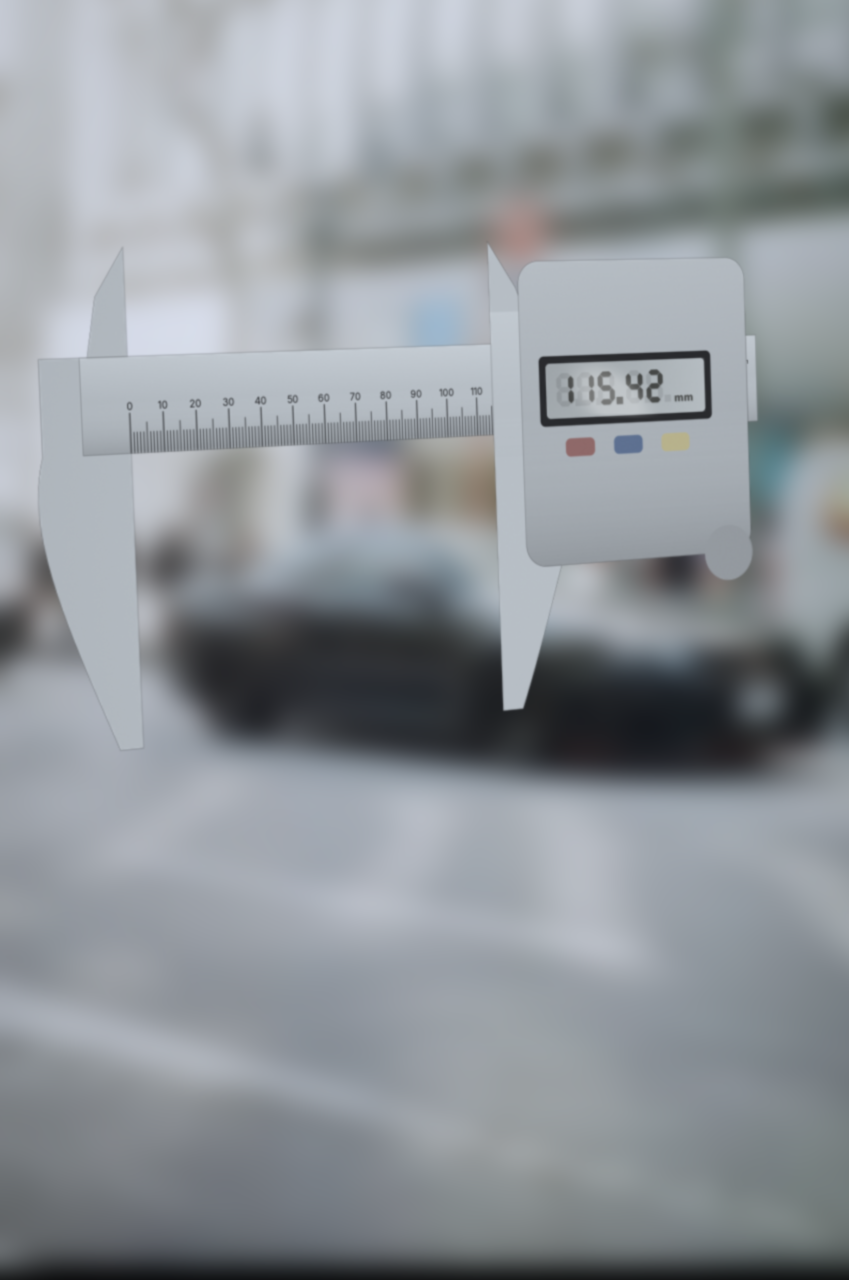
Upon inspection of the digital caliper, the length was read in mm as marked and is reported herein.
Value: 115.42 mm
